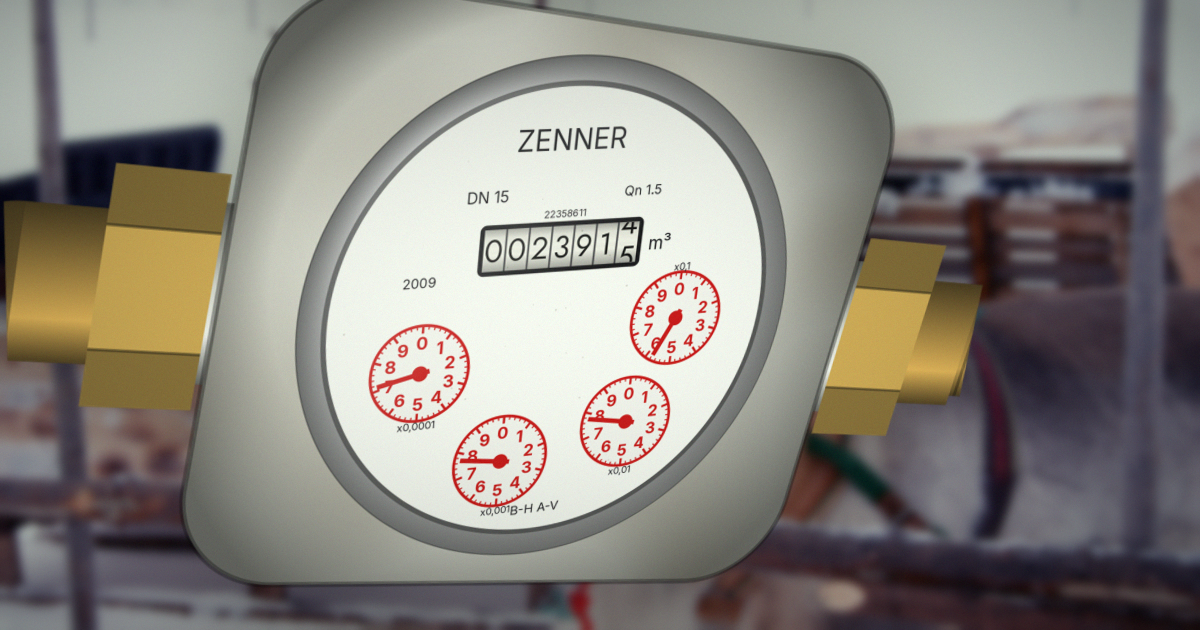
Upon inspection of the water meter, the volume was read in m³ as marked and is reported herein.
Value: 23914.5777 m³
